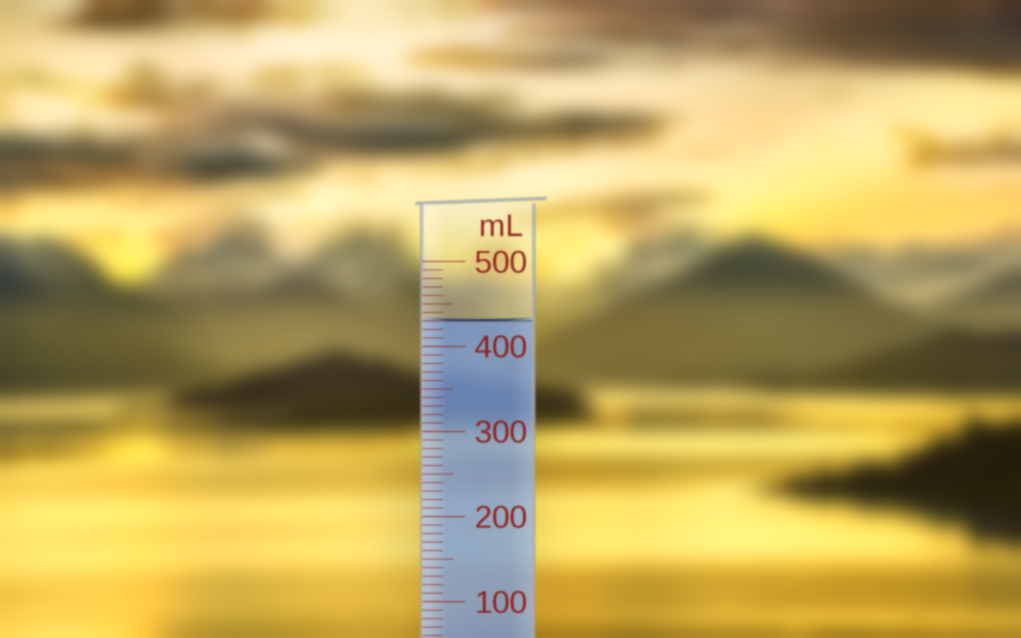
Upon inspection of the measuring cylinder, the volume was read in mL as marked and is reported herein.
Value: 430 mL
